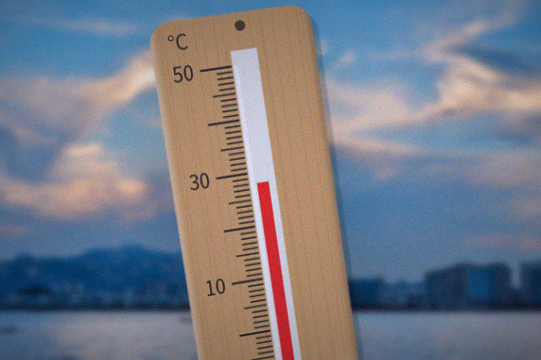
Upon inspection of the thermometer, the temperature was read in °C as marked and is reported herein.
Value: 28 °C
